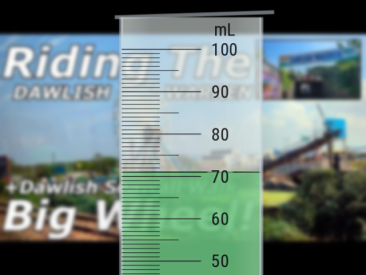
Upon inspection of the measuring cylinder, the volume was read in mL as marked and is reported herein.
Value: 71 mL
